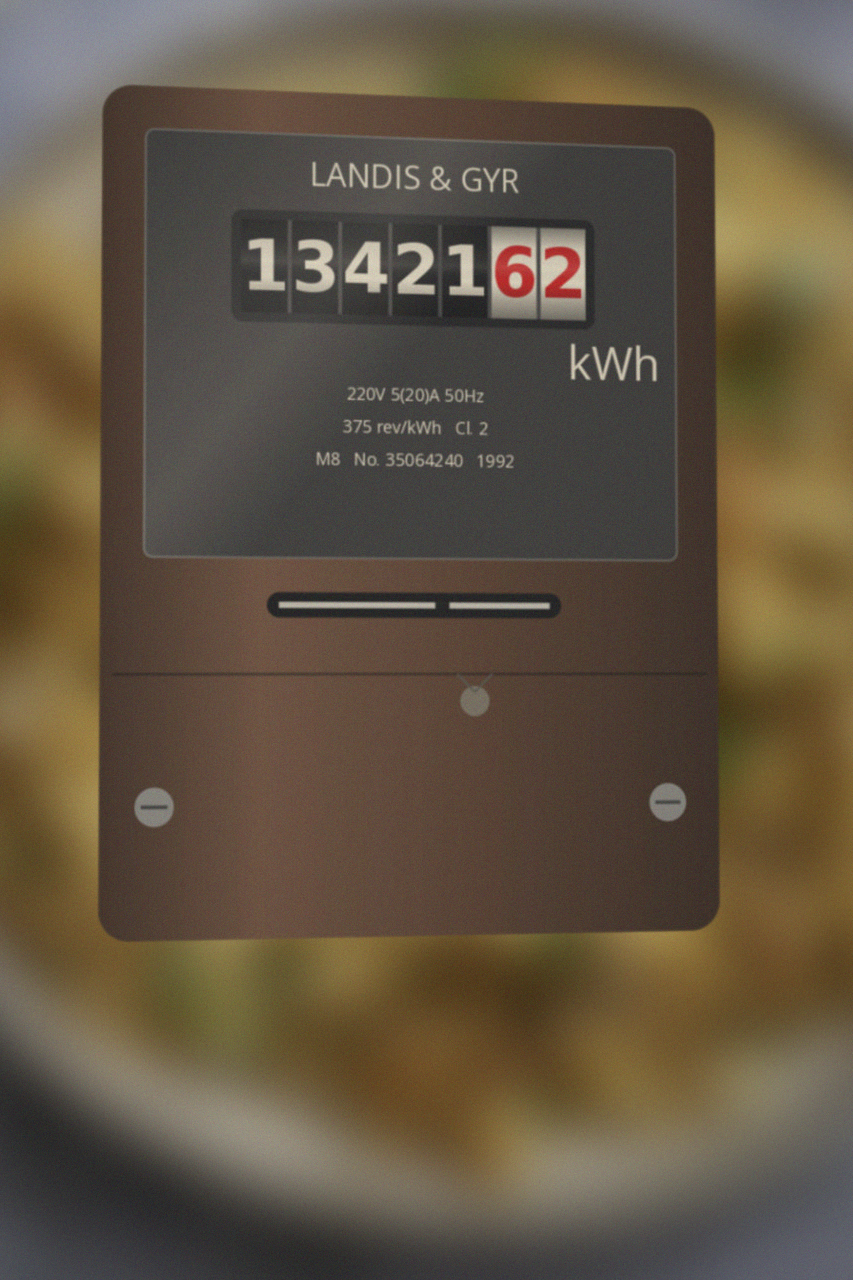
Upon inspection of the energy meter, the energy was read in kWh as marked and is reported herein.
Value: 13421.62 kWh
